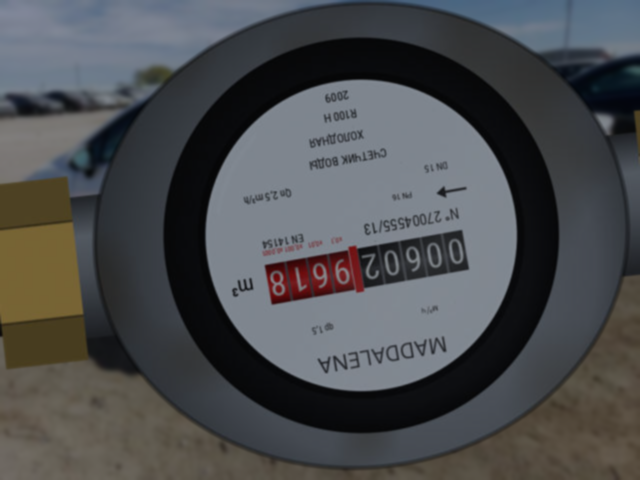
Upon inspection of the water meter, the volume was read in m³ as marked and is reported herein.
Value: 602.9618 m³
